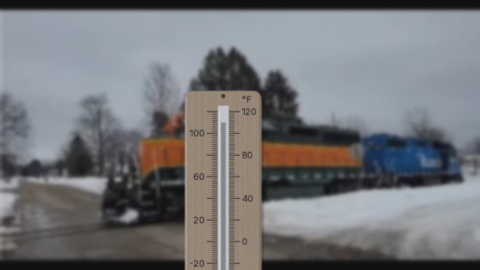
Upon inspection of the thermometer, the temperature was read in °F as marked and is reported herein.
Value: 110 °F
